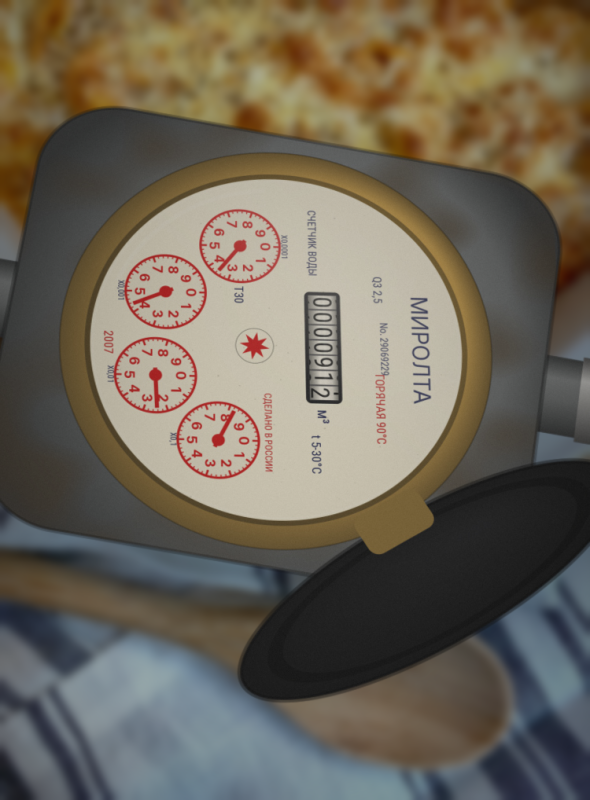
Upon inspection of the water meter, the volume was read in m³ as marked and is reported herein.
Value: 911.8243 m³
